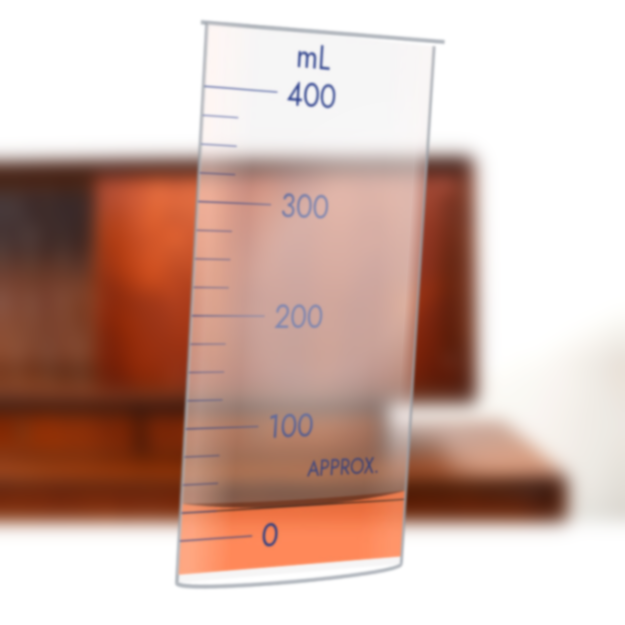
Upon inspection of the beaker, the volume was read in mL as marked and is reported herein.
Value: 25 mL
